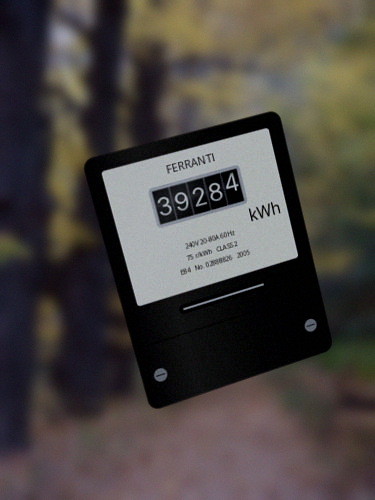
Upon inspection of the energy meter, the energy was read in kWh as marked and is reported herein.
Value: 39284 kWh
